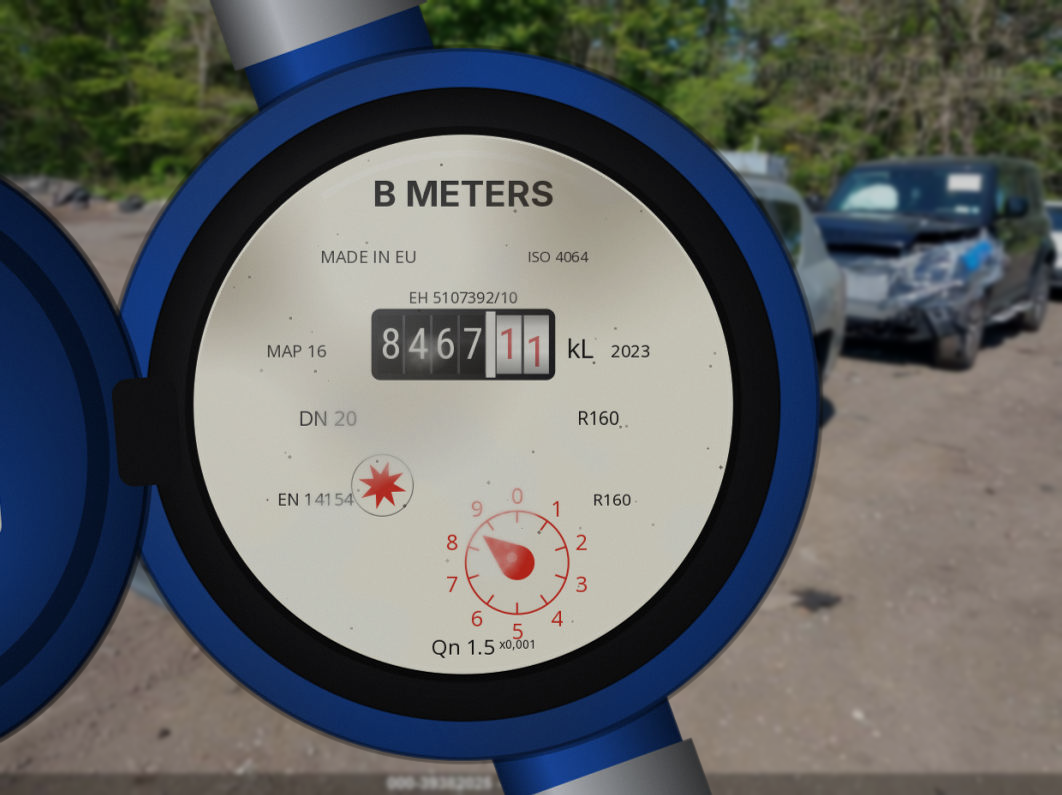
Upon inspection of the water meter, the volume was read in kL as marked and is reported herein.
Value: 8467.108 kL
